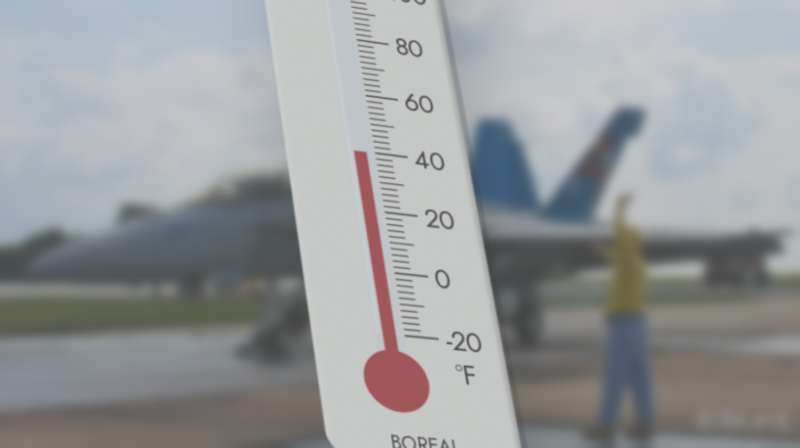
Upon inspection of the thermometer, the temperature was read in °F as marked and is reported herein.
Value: 40 °F
